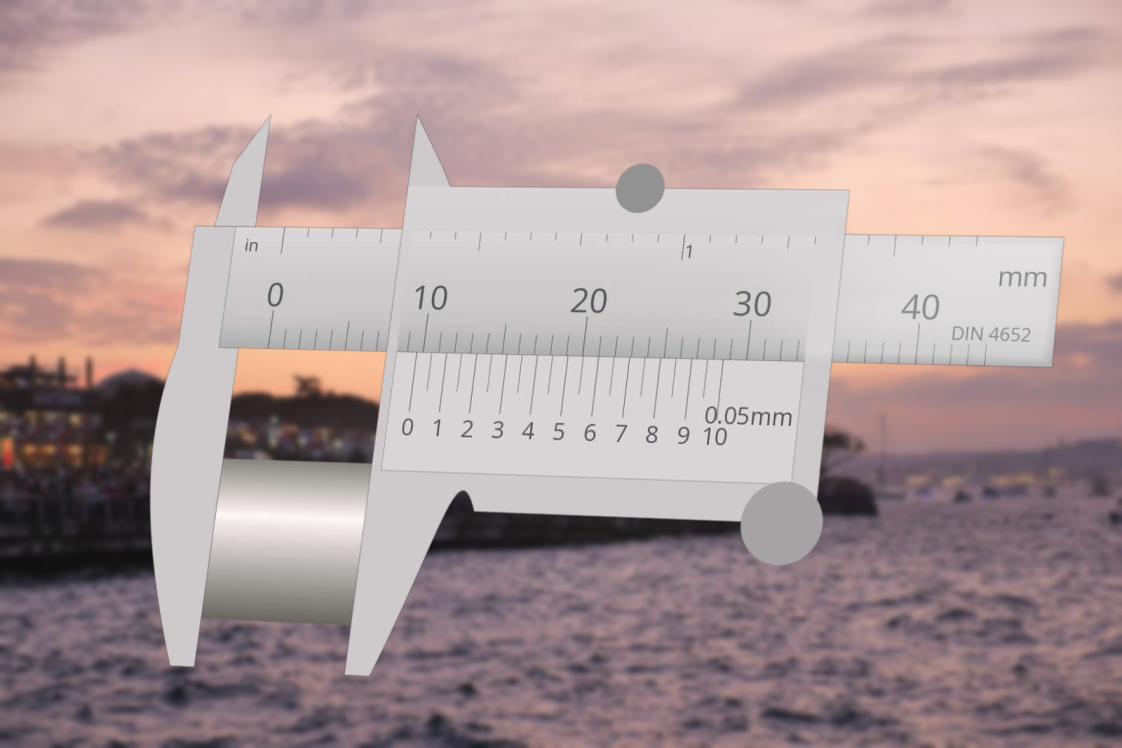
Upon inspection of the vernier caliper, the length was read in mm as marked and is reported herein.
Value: 9.6 mm
